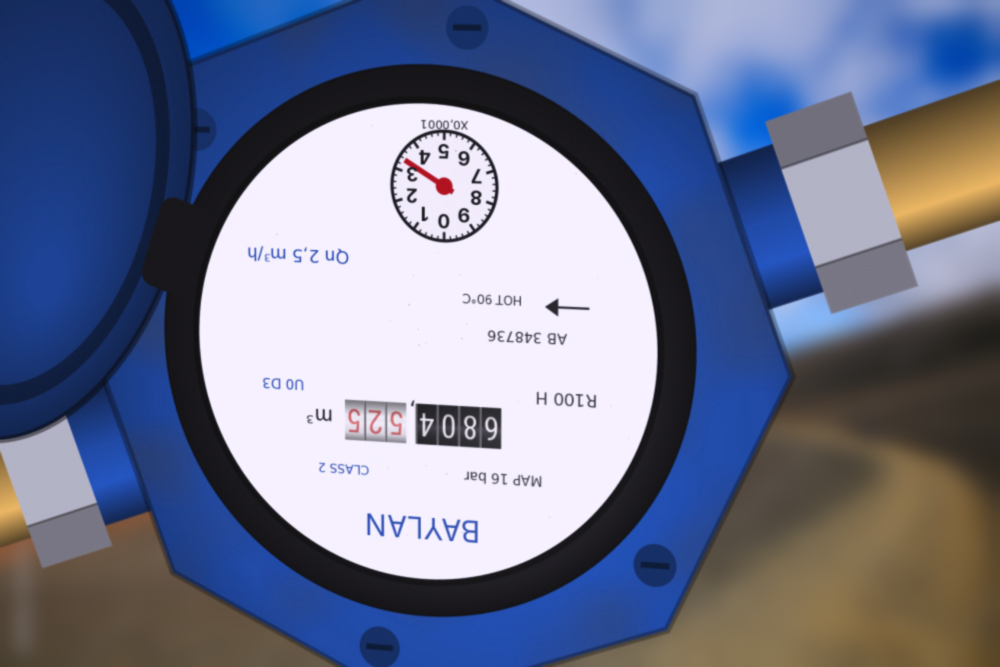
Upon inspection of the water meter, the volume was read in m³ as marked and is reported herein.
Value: 6804.5253 m³
